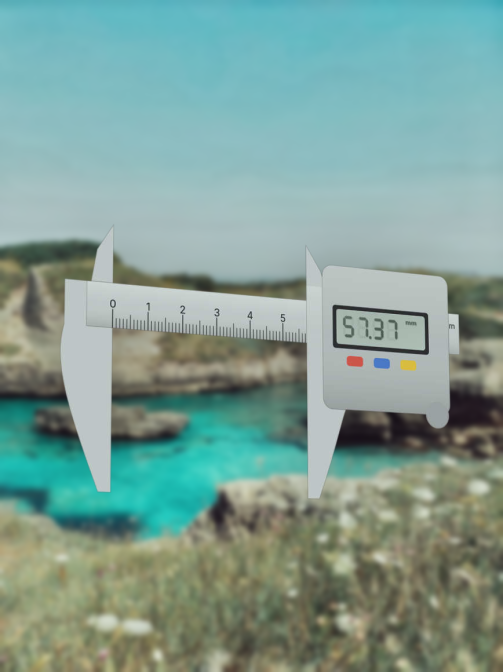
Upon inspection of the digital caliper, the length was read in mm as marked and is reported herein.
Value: 57.37 mm
